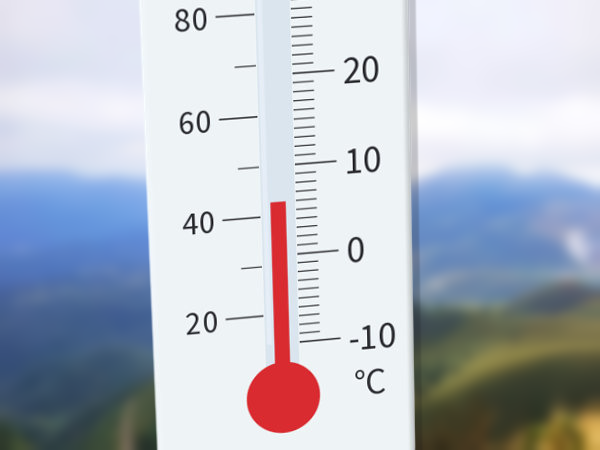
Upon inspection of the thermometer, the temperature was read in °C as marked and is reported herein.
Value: 6 °C
